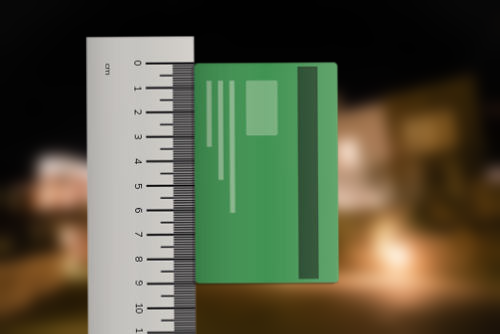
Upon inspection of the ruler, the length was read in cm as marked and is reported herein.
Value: 9 cm
